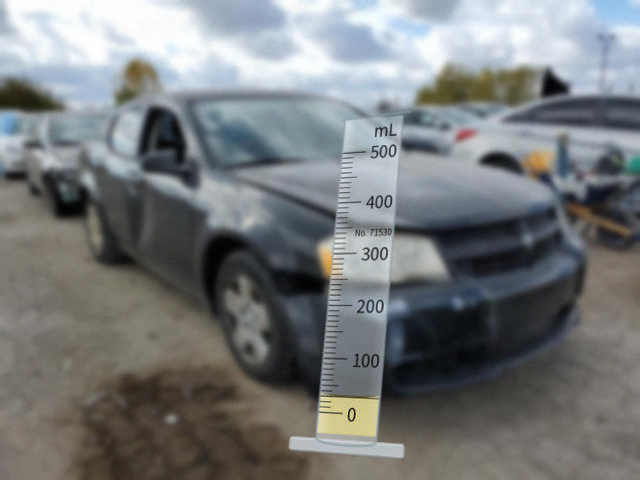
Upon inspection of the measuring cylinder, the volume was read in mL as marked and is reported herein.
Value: 30 mL
